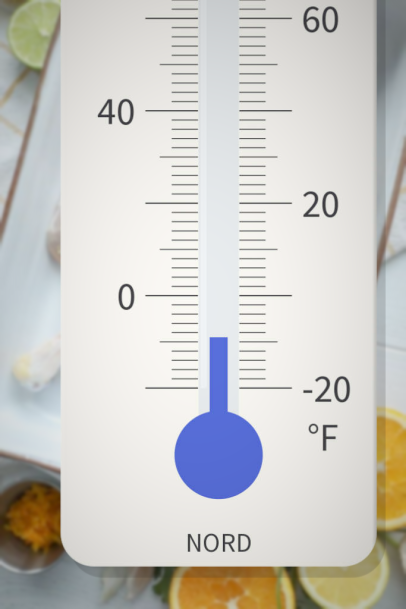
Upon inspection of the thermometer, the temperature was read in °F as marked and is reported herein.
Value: -9 °F
